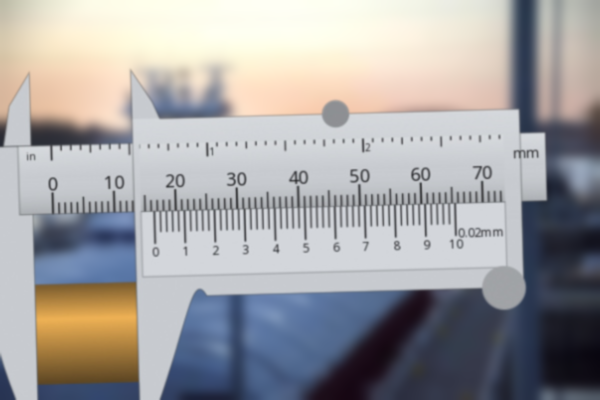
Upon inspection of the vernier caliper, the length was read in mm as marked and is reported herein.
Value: 16.5 mm
